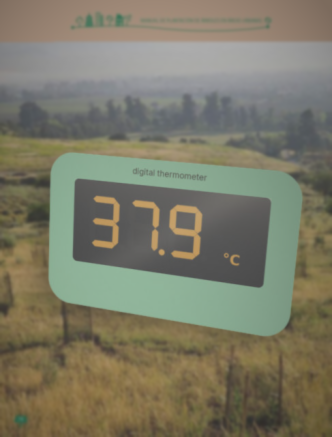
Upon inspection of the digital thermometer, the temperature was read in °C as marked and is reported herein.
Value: 37.9 °C
